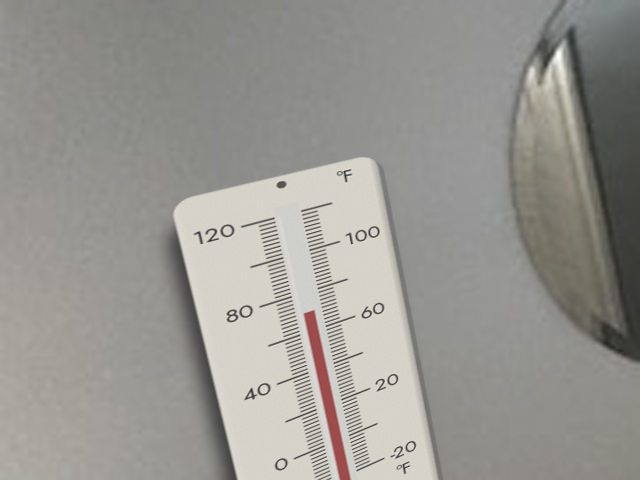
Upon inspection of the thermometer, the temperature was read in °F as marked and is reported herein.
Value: 70 °F
